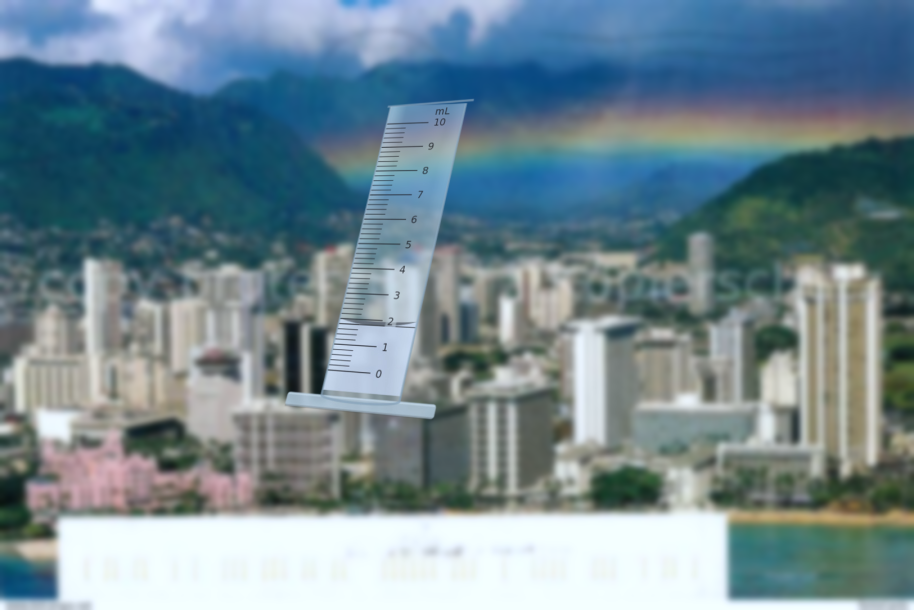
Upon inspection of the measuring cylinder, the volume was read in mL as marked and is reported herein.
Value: 1.8 mL
